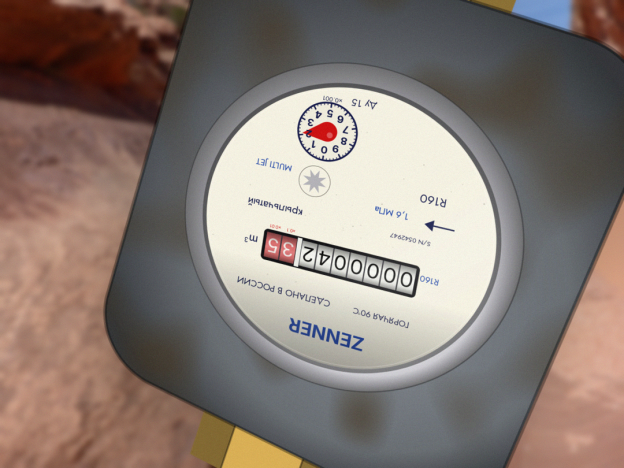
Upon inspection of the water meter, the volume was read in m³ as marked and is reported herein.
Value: 42.352 m³
